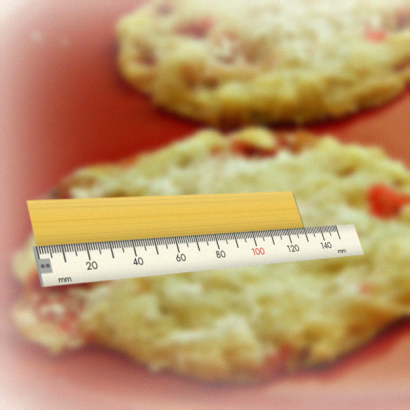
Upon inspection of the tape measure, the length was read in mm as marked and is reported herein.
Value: 130 mm
